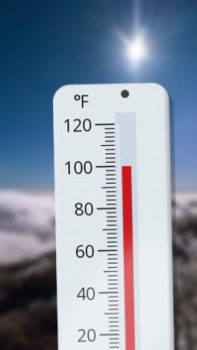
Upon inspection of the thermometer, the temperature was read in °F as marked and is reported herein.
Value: 100 °F
